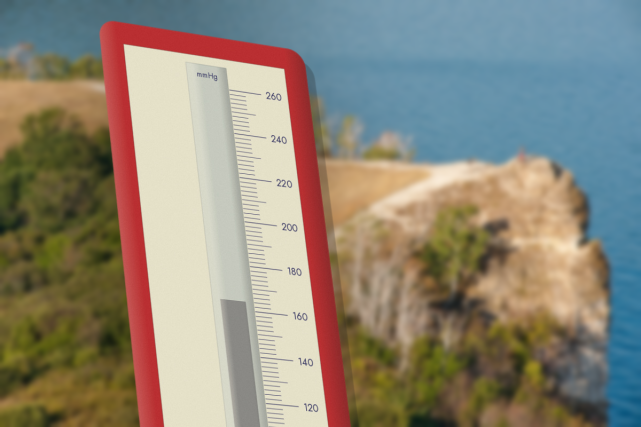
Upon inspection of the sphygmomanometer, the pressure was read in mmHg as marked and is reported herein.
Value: 164 mmHg
